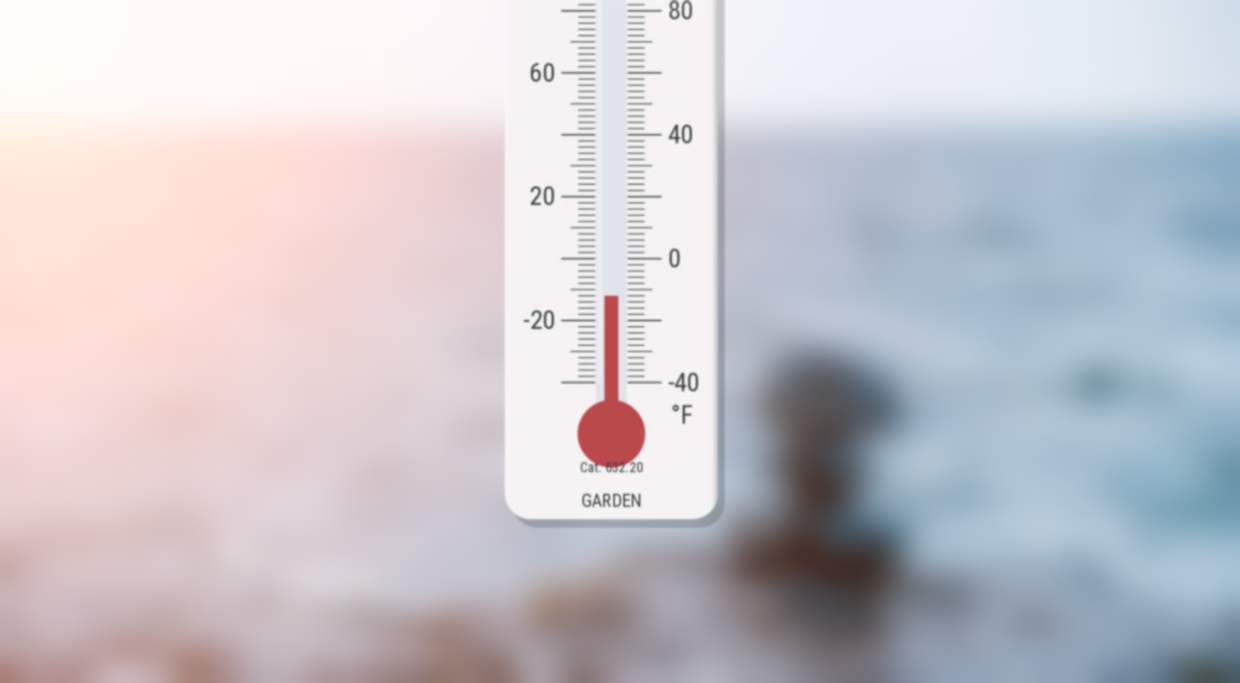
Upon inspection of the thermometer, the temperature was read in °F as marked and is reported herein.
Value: -12 °F
